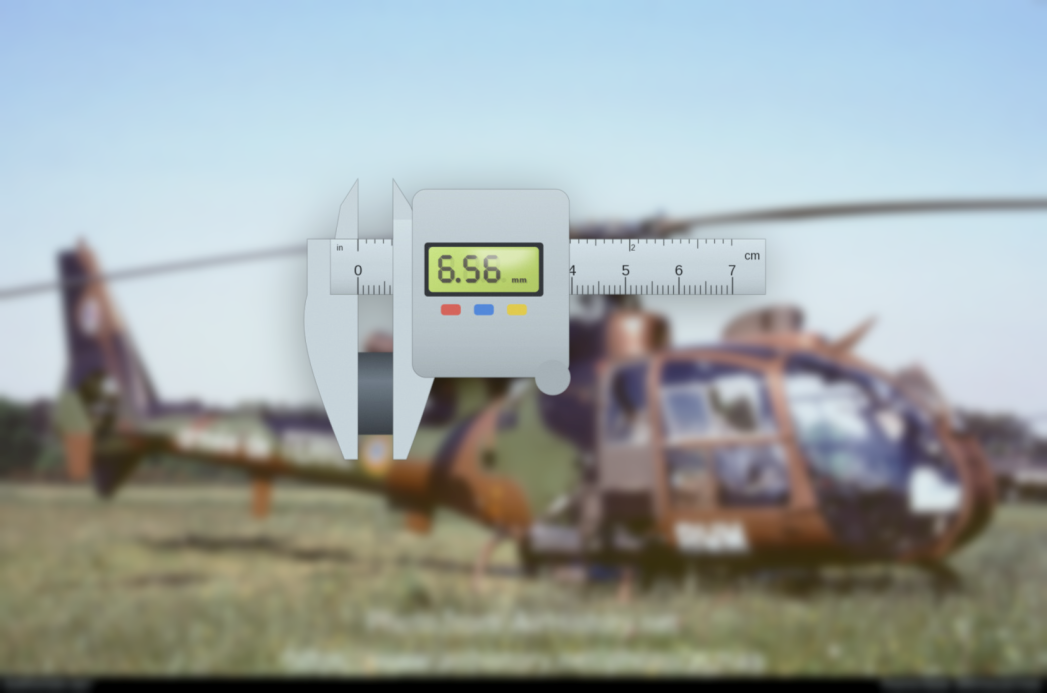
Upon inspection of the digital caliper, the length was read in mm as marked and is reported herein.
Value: 6.56 mm
